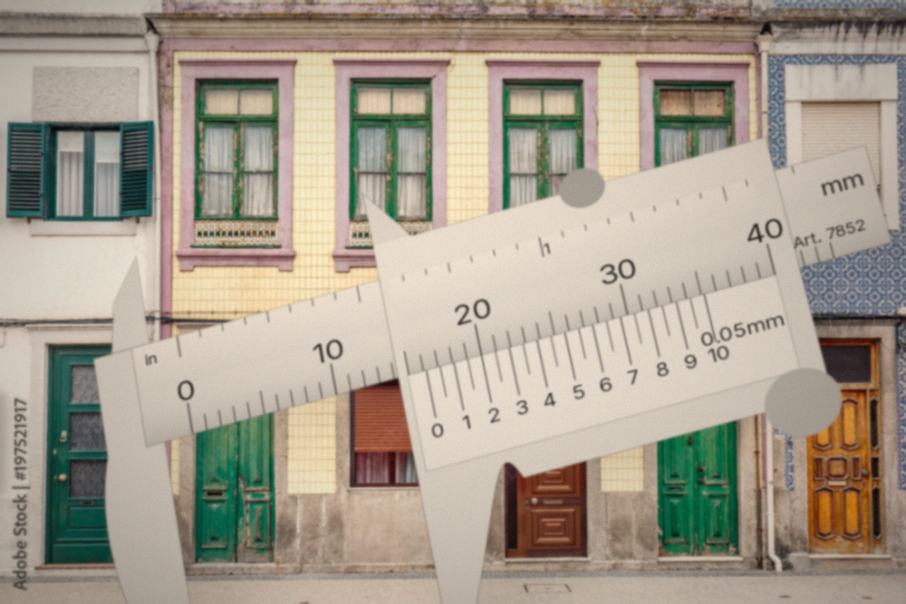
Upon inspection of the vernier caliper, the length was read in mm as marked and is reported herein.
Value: 16.2 mm
